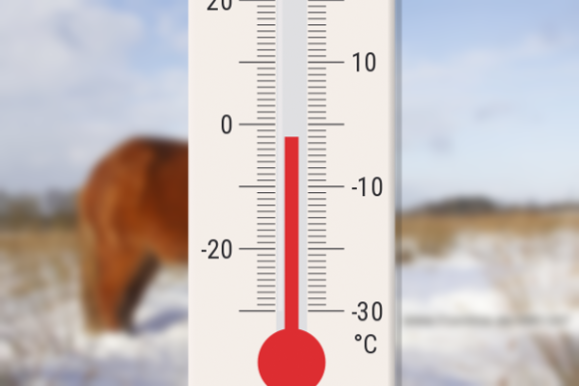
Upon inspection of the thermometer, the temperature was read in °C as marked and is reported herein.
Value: -2 °C
